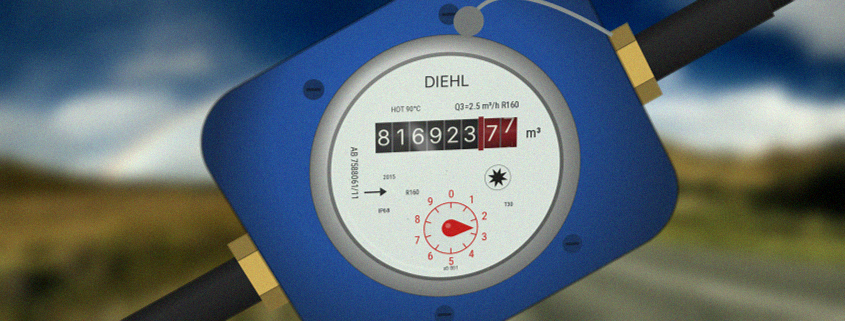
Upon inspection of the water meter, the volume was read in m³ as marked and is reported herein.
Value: 816923.772 m³
